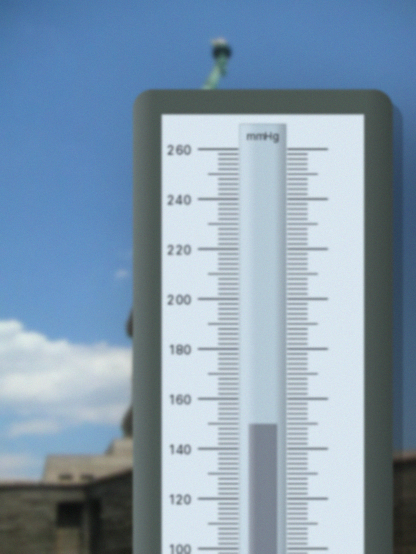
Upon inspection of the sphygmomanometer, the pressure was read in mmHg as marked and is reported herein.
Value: 150 mmHg
